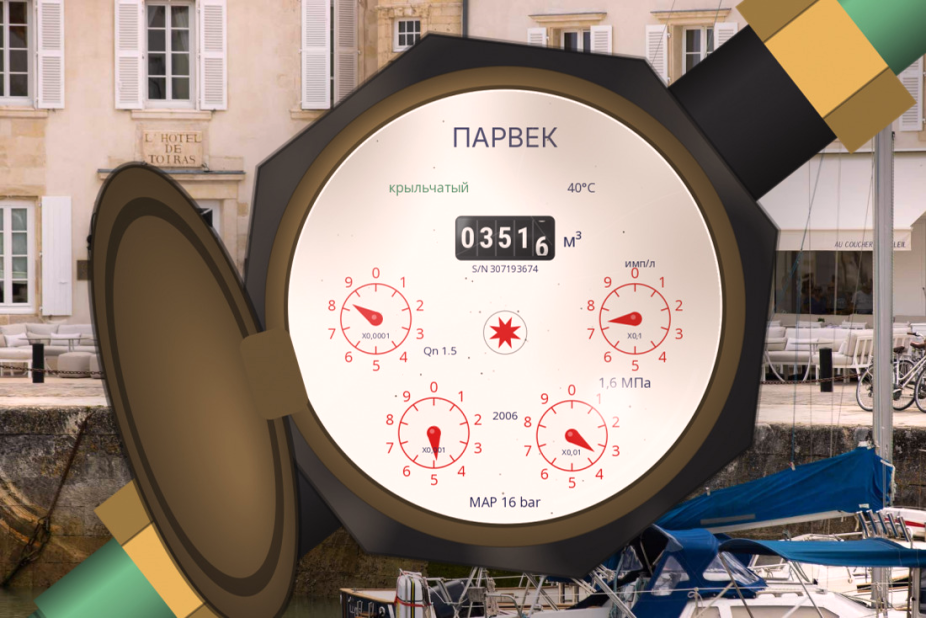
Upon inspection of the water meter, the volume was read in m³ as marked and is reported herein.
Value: 3515.7348 m³
